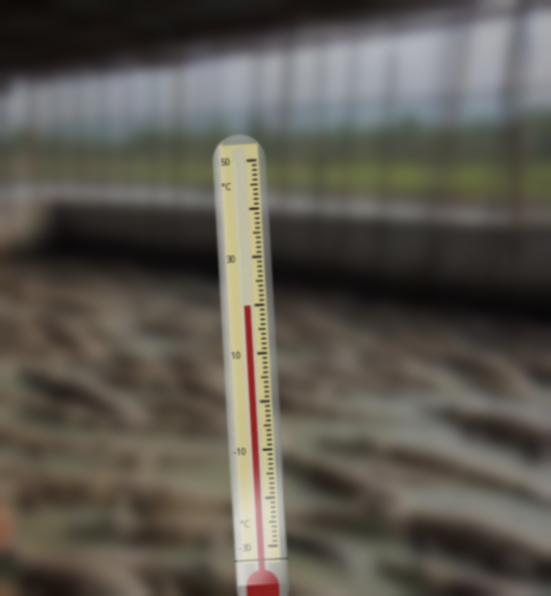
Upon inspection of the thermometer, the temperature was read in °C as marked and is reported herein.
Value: 20 °C
